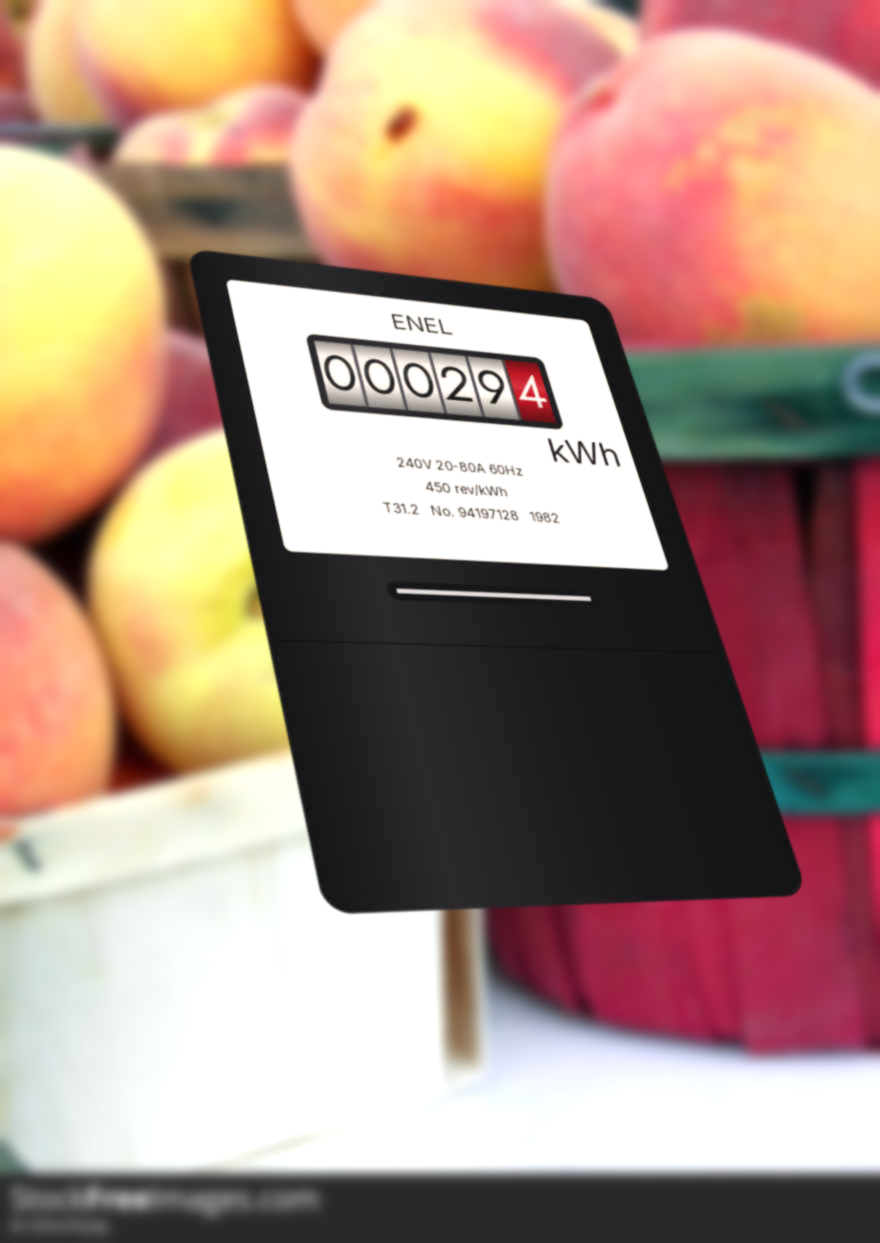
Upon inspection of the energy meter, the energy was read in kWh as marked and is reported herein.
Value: 29.4 kWh
